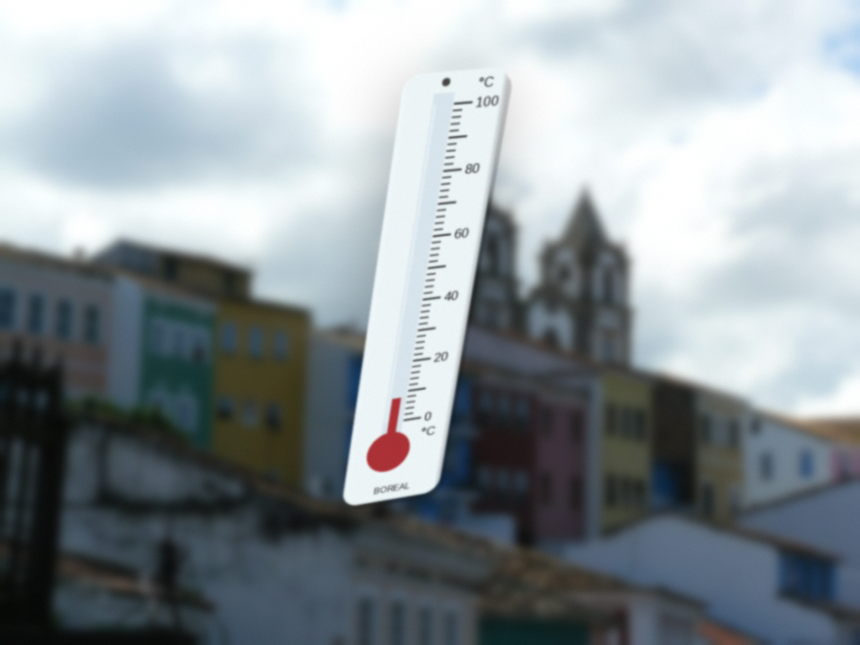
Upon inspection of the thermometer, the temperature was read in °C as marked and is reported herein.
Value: 8 °C
